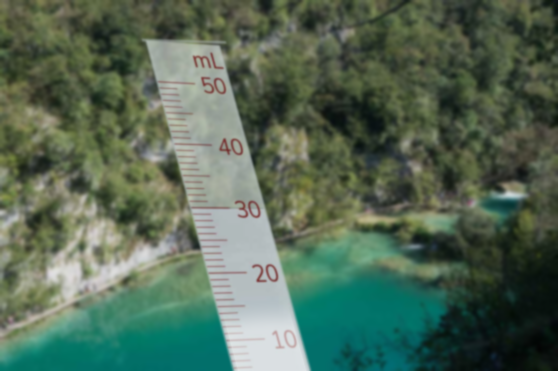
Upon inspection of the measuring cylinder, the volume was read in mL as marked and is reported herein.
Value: 30 mL
